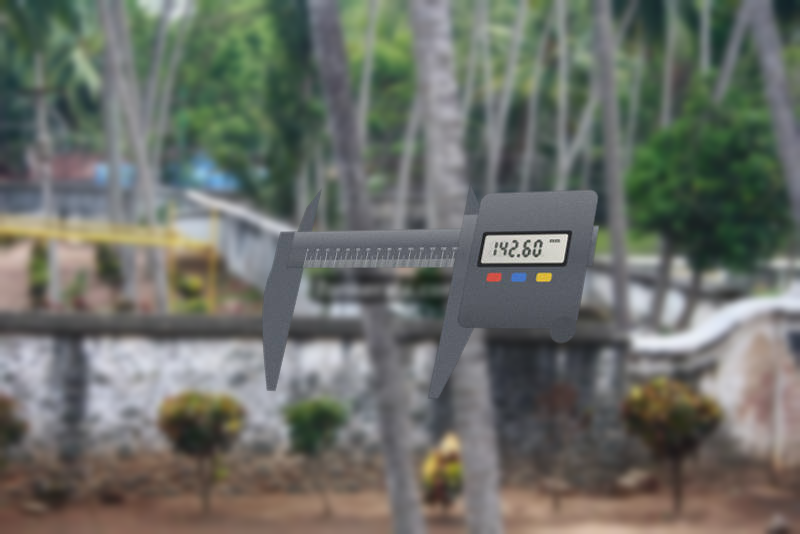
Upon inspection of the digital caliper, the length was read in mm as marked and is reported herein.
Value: 142.60 mm
